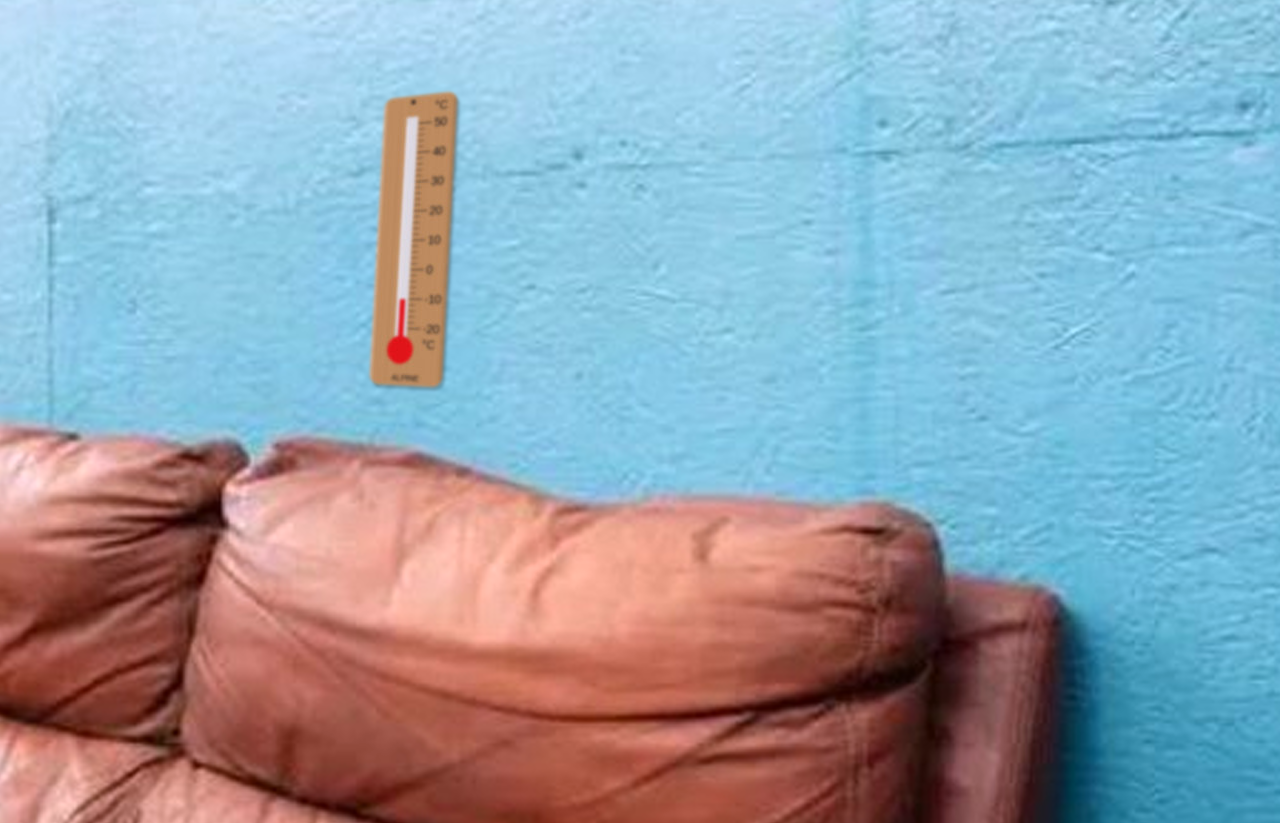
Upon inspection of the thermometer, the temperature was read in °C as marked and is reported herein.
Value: -10 °C
